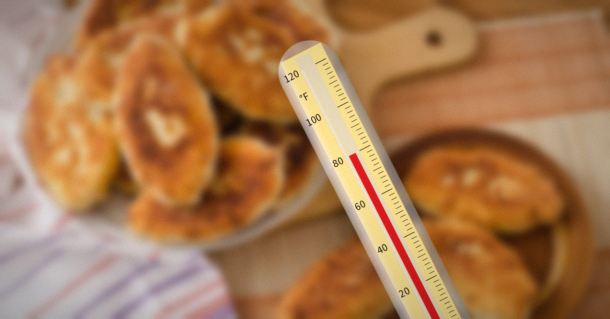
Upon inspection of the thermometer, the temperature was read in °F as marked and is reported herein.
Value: 80 °F
